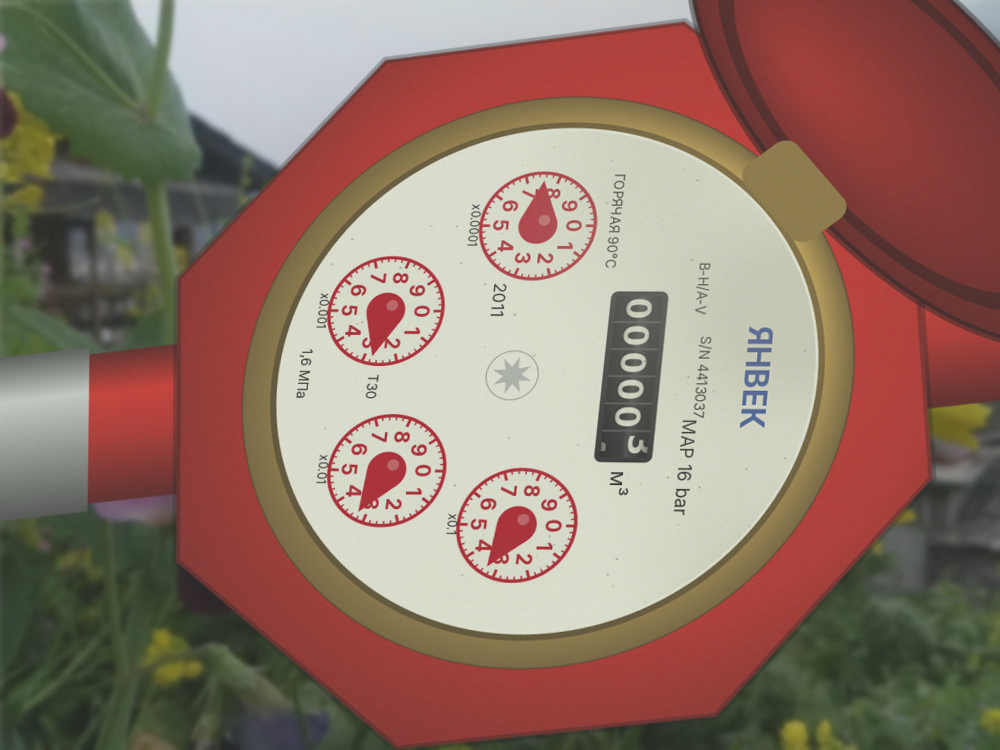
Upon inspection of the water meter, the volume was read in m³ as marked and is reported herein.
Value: 3.3327 m³
